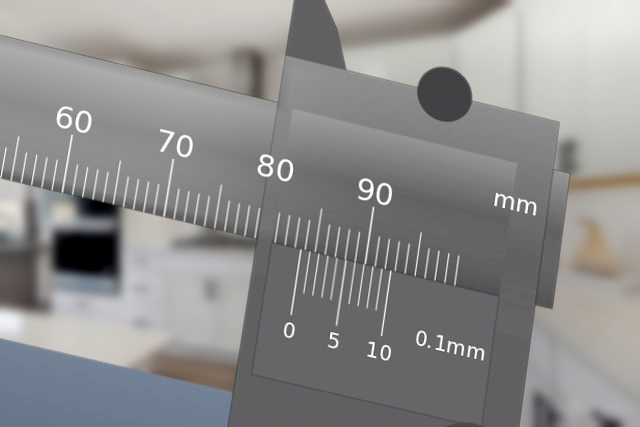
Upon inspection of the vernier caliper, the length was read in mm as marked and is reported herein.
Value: 83.6 mm
